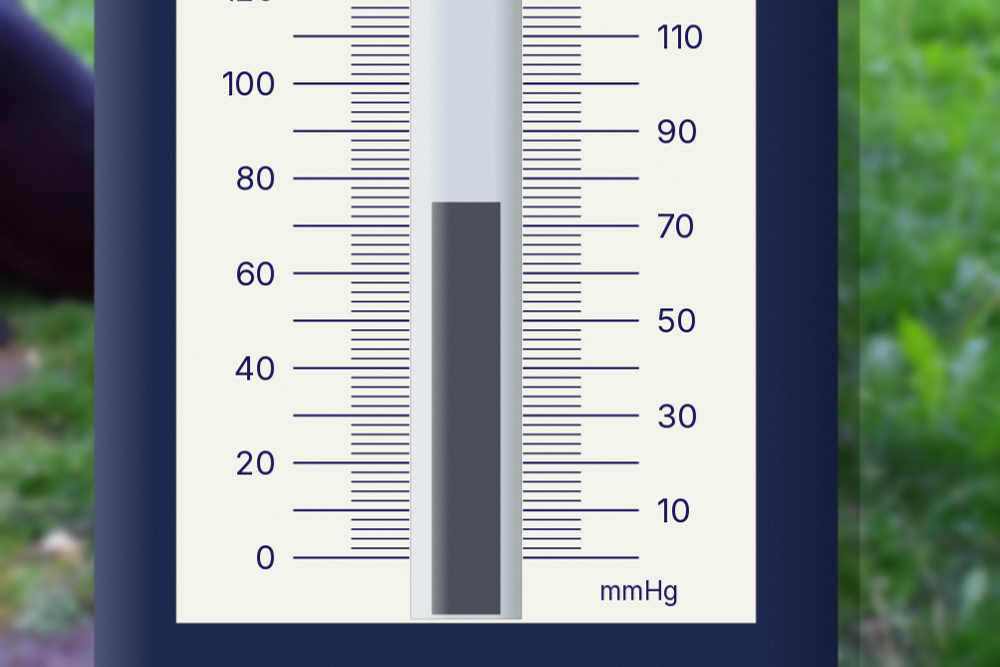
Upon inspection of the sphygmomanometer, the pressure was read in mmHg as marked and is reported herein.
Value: 75 mmHg
